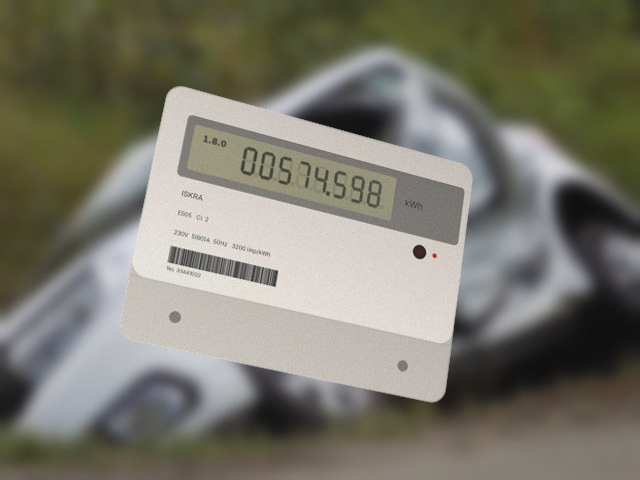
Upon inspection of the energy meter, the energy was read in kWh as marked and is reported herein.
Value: 574.598 kWh
